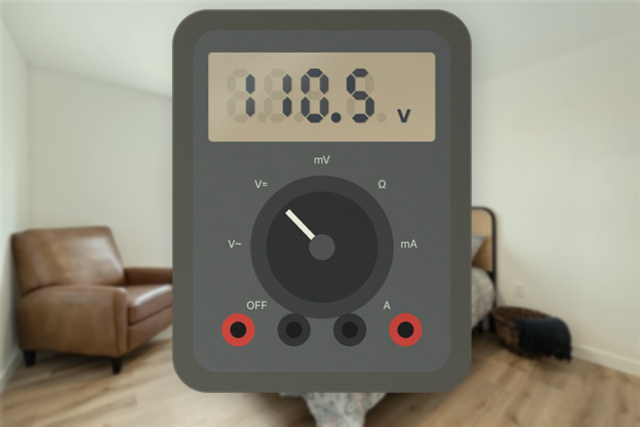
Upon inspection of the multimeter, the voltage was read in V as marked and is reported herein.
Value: 110.5 V
